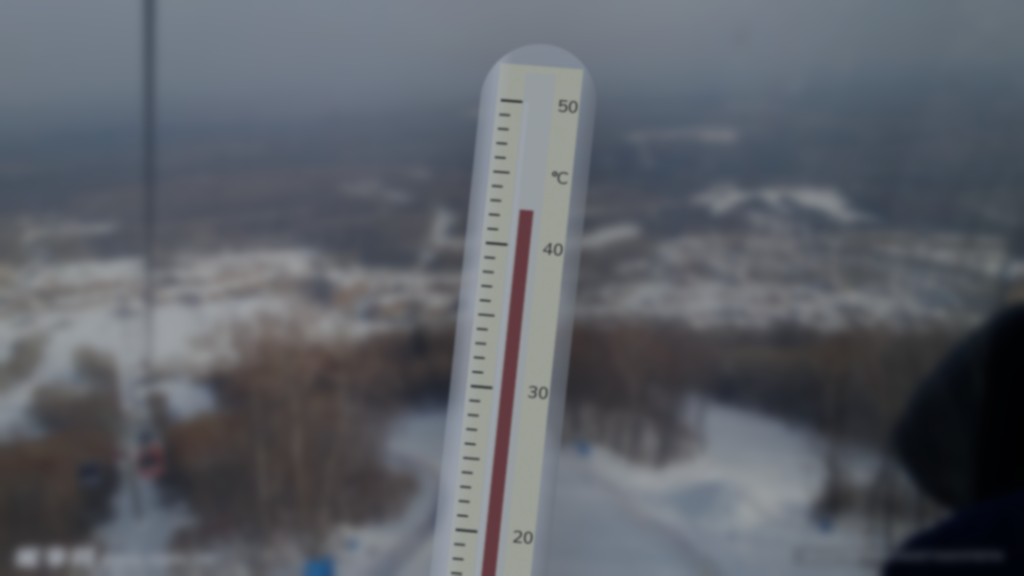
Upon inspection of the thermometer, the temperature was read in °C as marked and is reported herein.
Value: 42.5 °C
